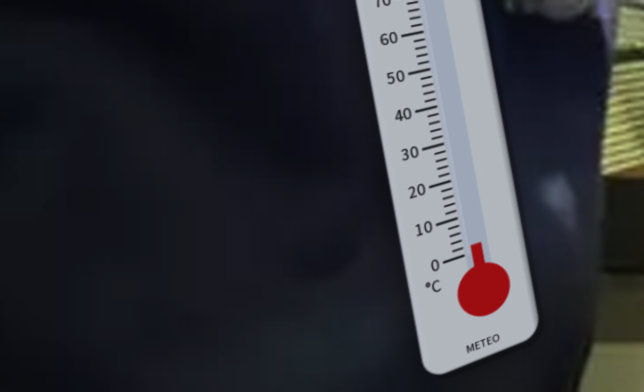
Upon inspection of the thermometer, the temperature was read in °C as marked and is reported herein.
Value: 2 °C
